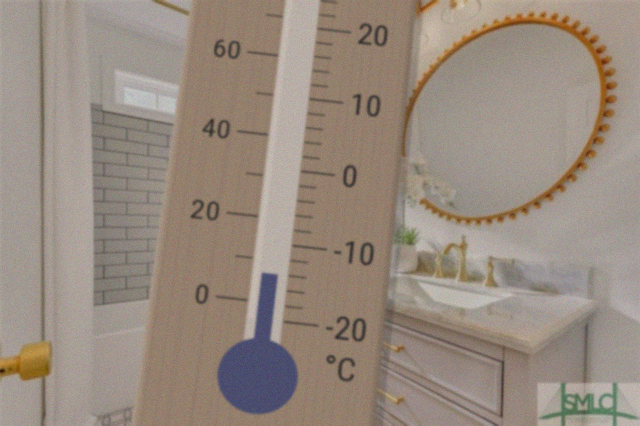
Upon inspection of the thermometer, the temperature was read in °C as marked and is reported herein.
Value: -14 °C
